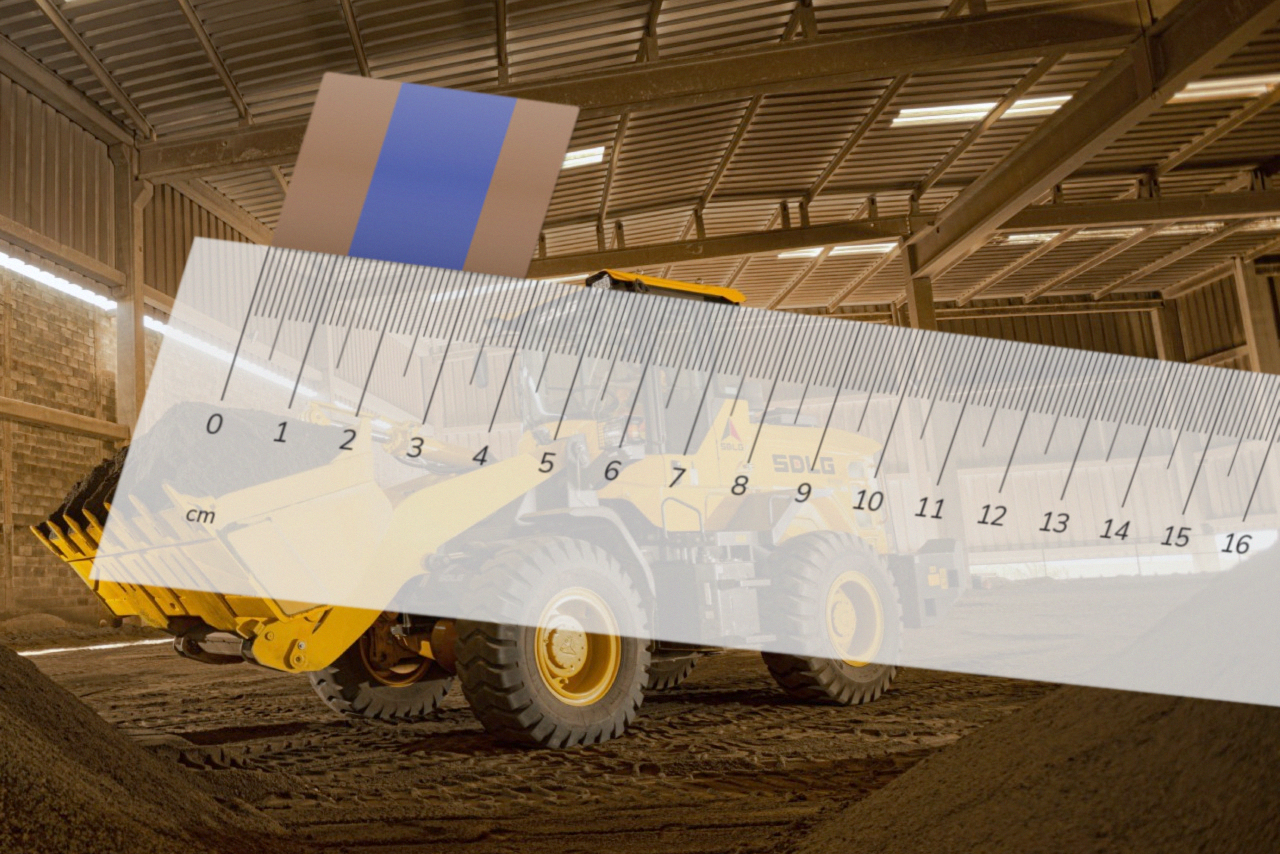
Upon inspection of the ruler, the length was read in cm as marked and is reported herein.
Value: 3.8 cm
